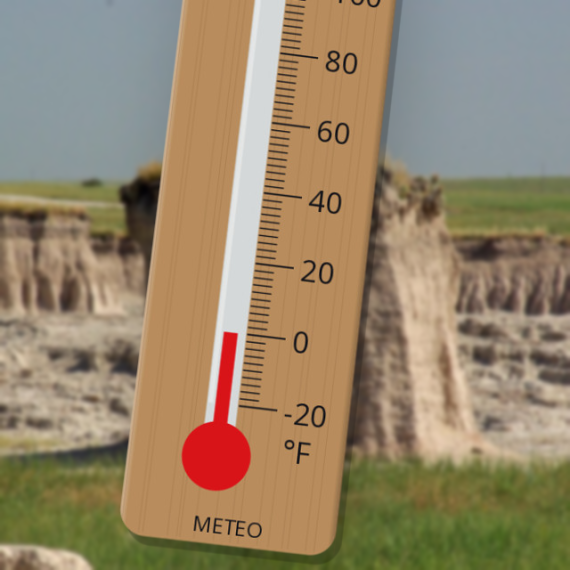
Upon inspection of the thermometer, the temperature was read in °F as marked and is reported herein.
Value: 0 °F
